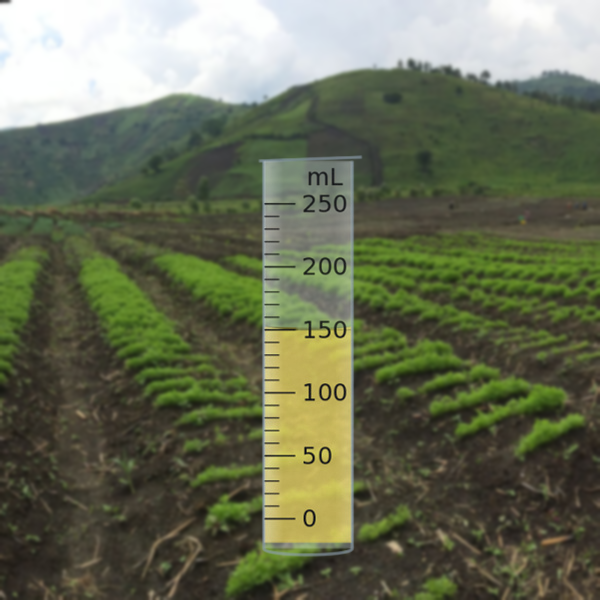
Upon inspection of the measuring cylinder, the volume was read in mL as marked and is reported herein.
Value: 150 mL
